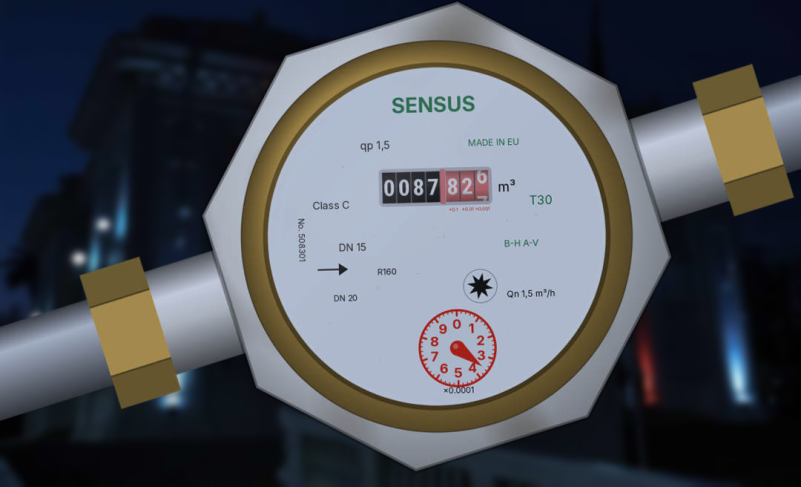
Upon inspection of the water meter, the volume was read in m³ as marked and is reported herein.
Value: 87.8263 m³
